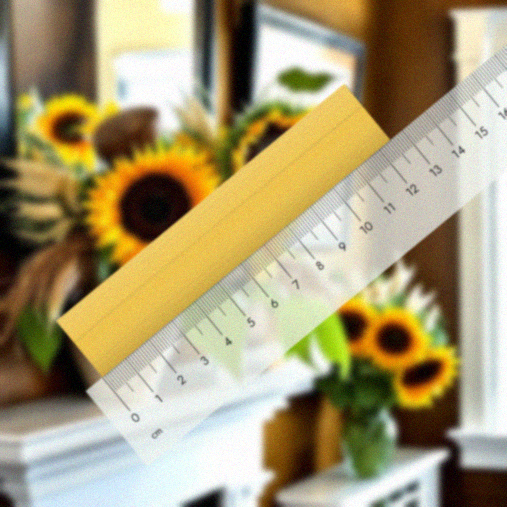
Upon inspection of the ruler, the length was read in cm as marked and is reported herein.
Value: 12.5 cm
